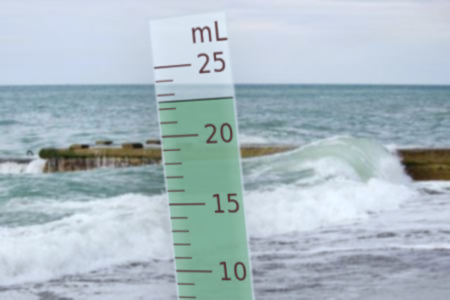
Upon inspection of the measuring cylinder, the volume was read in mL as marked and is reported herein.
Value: 22.5 mL
